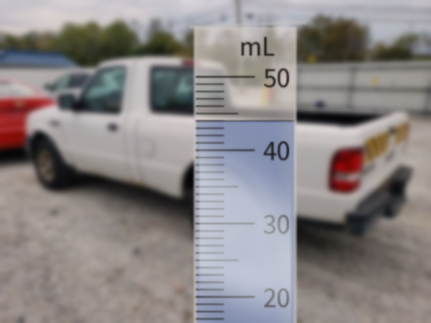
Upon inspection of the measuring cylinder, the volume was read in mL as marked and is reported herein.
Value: 44 mL
